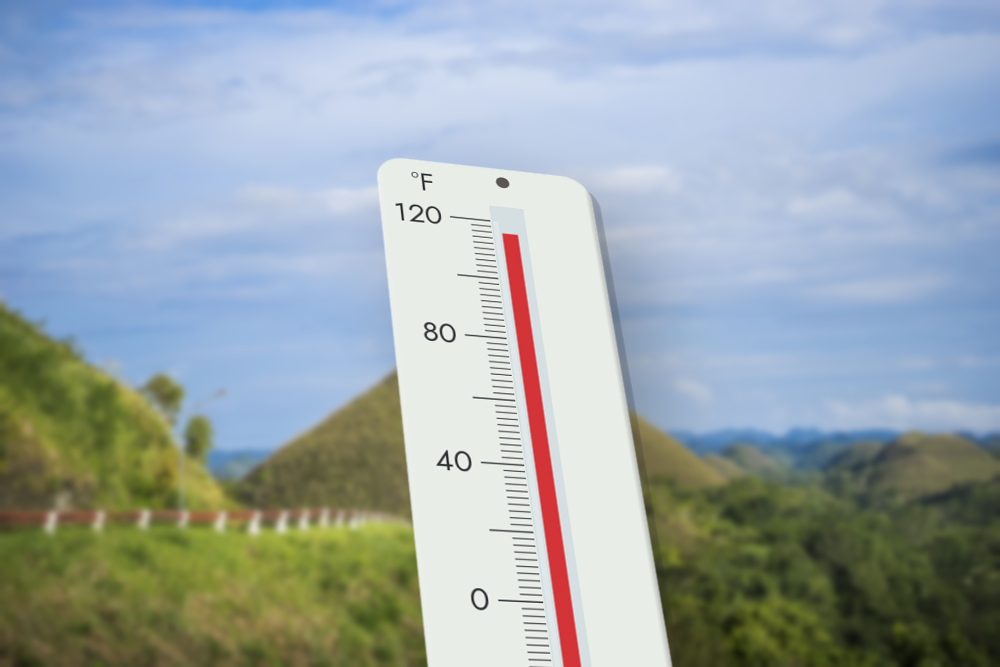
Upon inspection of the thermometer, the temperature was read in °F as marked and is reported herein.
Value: 116 °F
